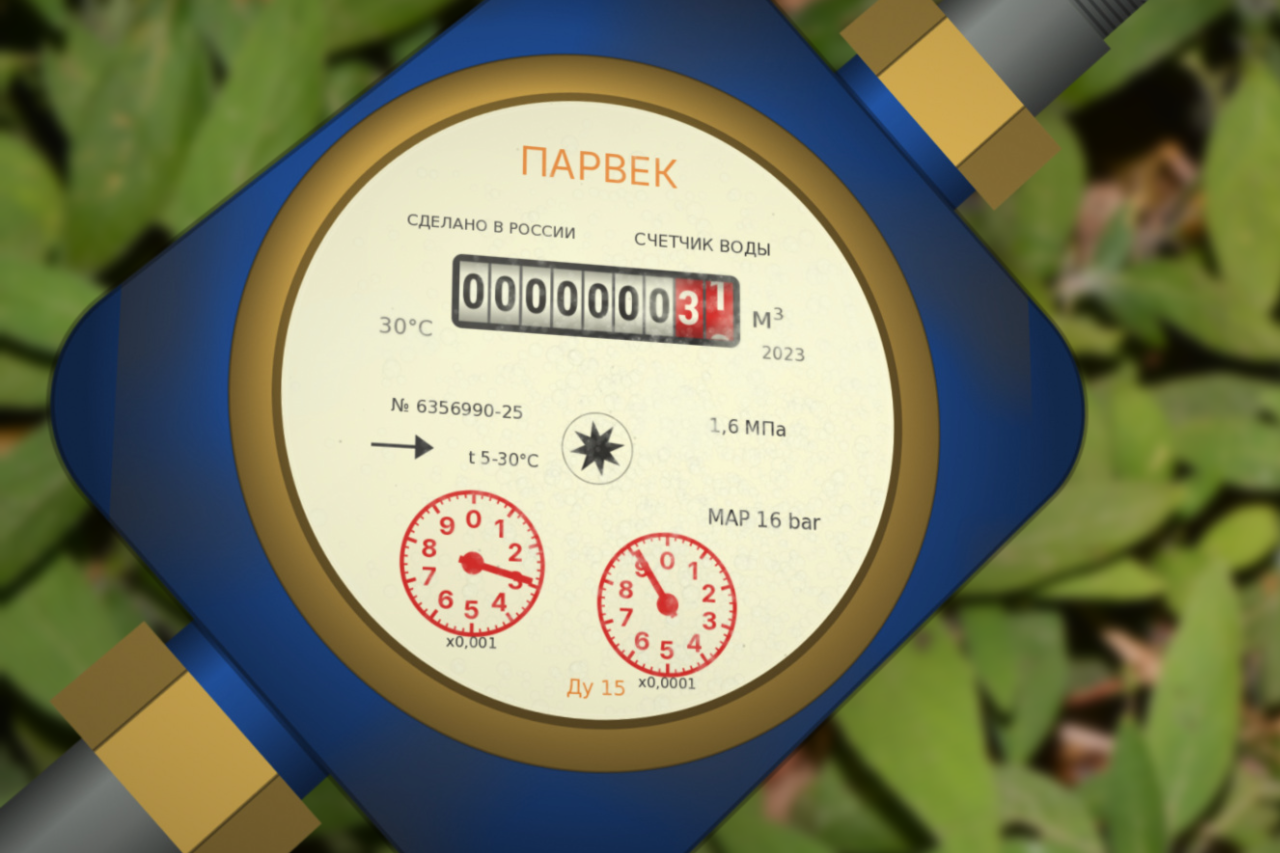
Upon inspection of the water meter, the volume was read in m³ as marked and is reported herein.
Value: 0.3129 m³
